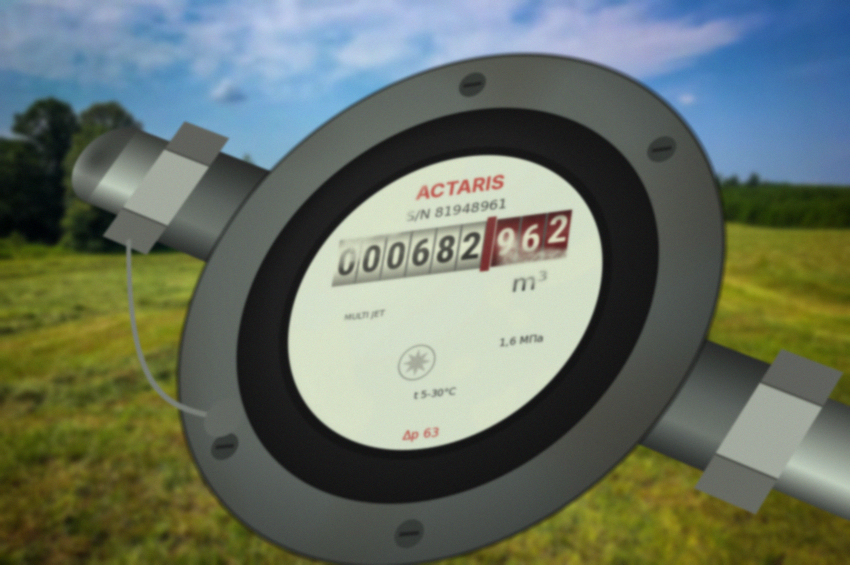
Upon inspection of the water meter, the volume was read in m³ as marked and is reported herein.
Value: 682.962 m³
